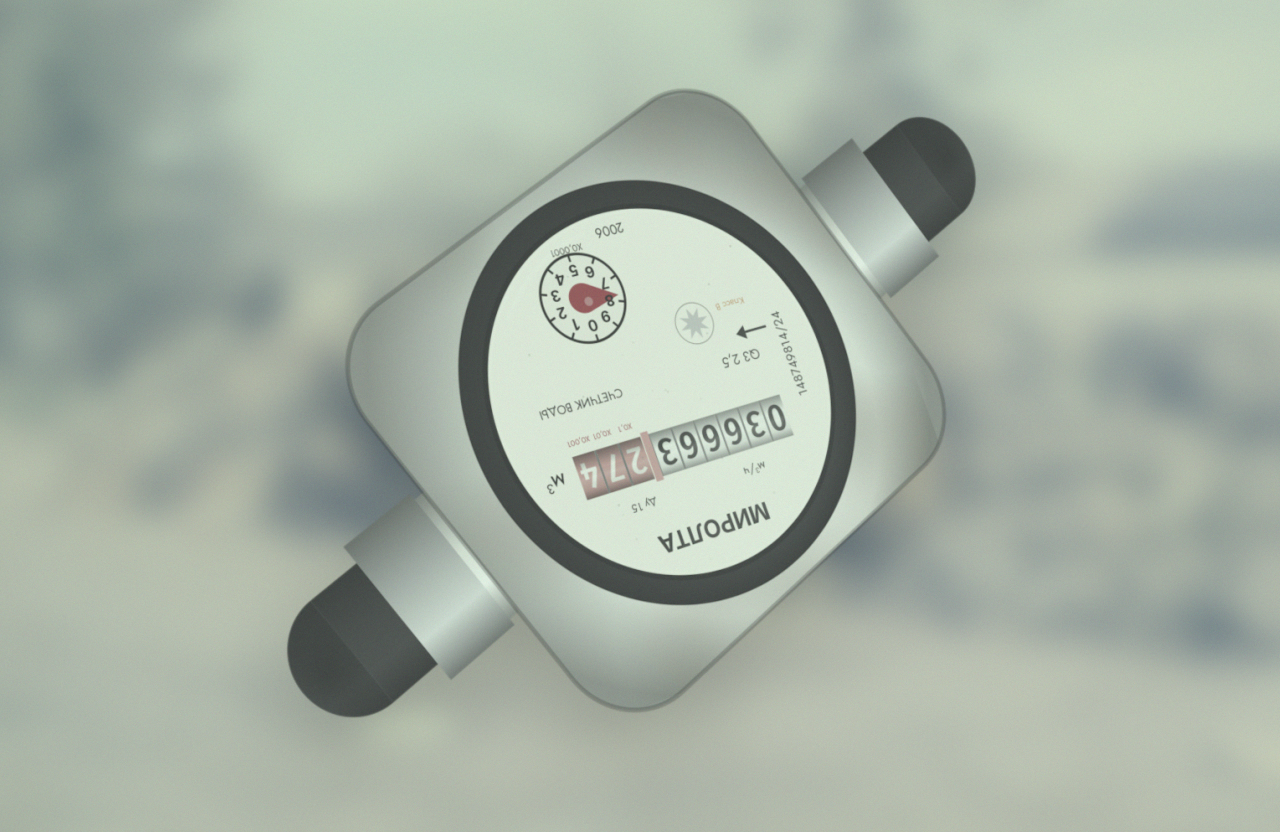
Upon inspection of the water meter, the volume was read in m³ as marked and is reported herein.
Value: 36663.2747 m³
